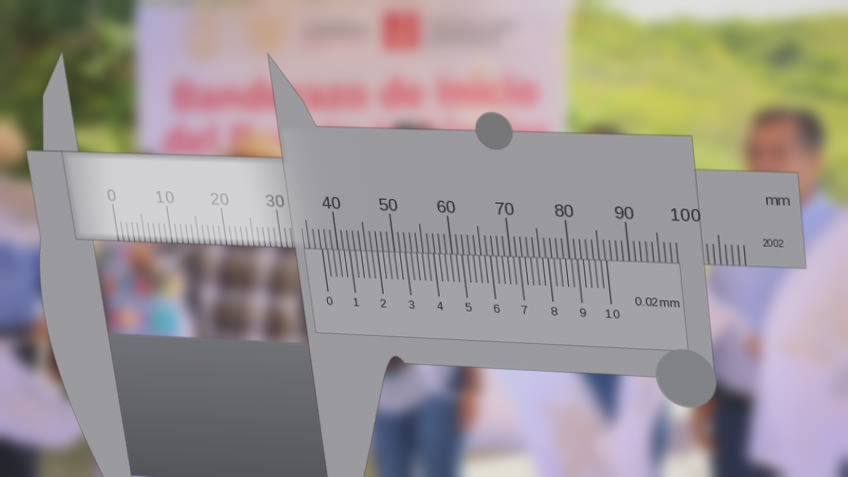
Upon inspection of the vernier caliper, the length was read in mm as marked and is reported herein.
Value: 37.2 mm
